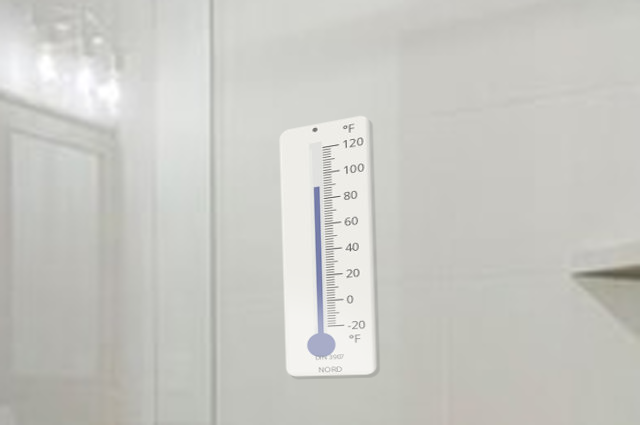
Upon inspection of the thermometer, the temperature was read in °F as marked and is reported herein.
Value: 90 °F
